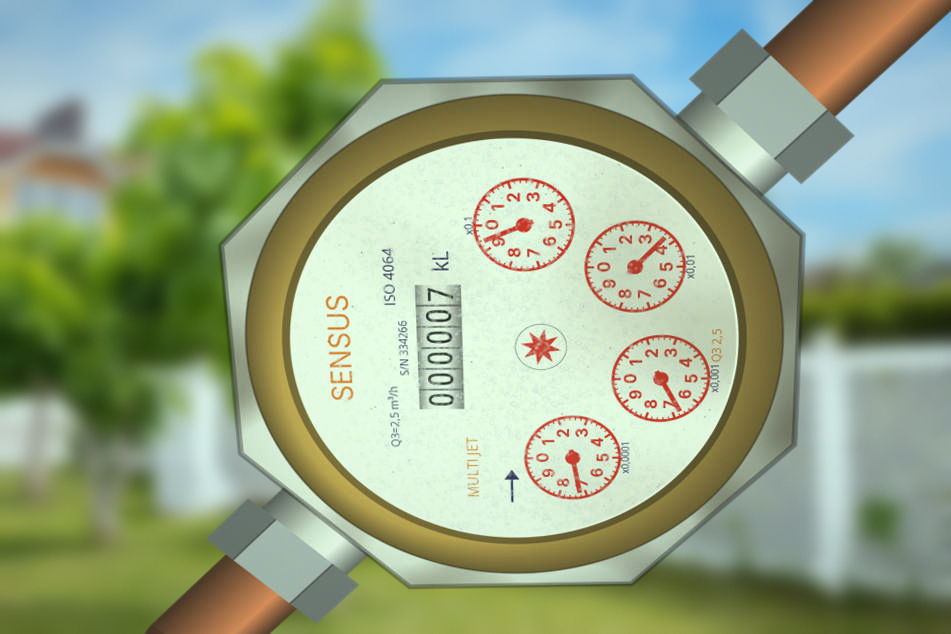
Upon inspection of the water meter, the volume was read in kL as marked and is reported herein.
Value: 6.9367 kL
